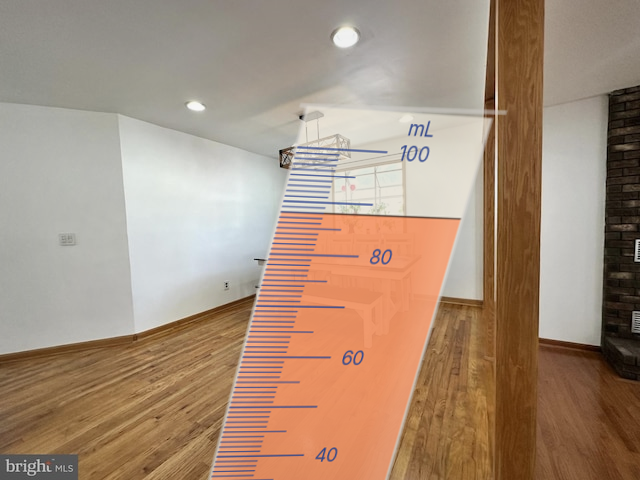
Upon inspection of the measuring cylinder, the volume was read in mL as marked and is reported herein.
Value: 88 mL
